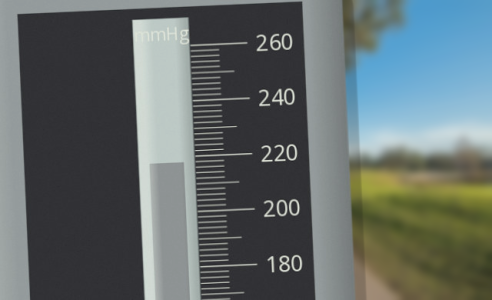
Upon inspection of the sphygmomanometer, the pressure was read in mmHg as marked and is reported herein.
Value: 218 mmHg
